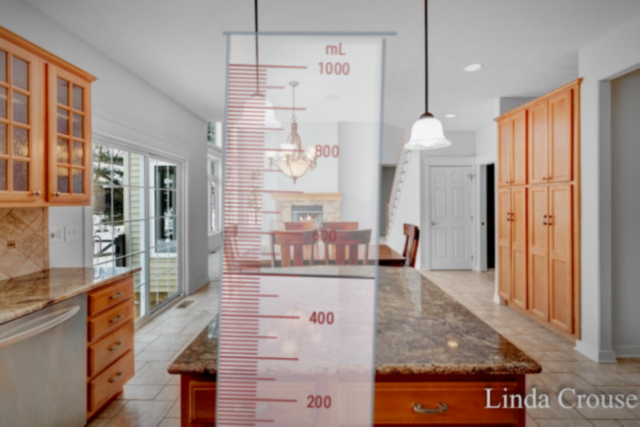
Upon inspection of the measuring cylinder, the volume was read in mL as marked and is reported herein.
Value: 500 mL
